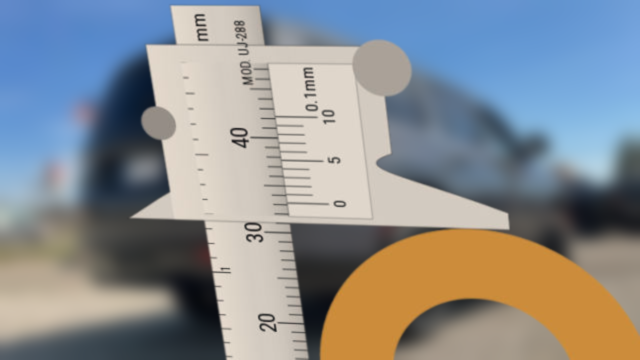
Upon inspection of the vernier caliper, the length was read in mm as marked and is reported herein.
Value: 33.2 mm
